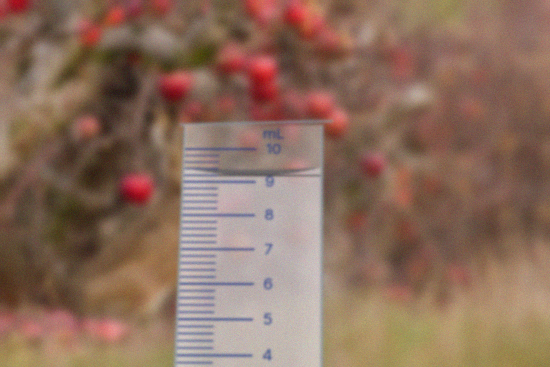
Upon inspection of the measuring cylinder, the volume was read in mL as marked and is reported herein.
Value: 9.2 mL
